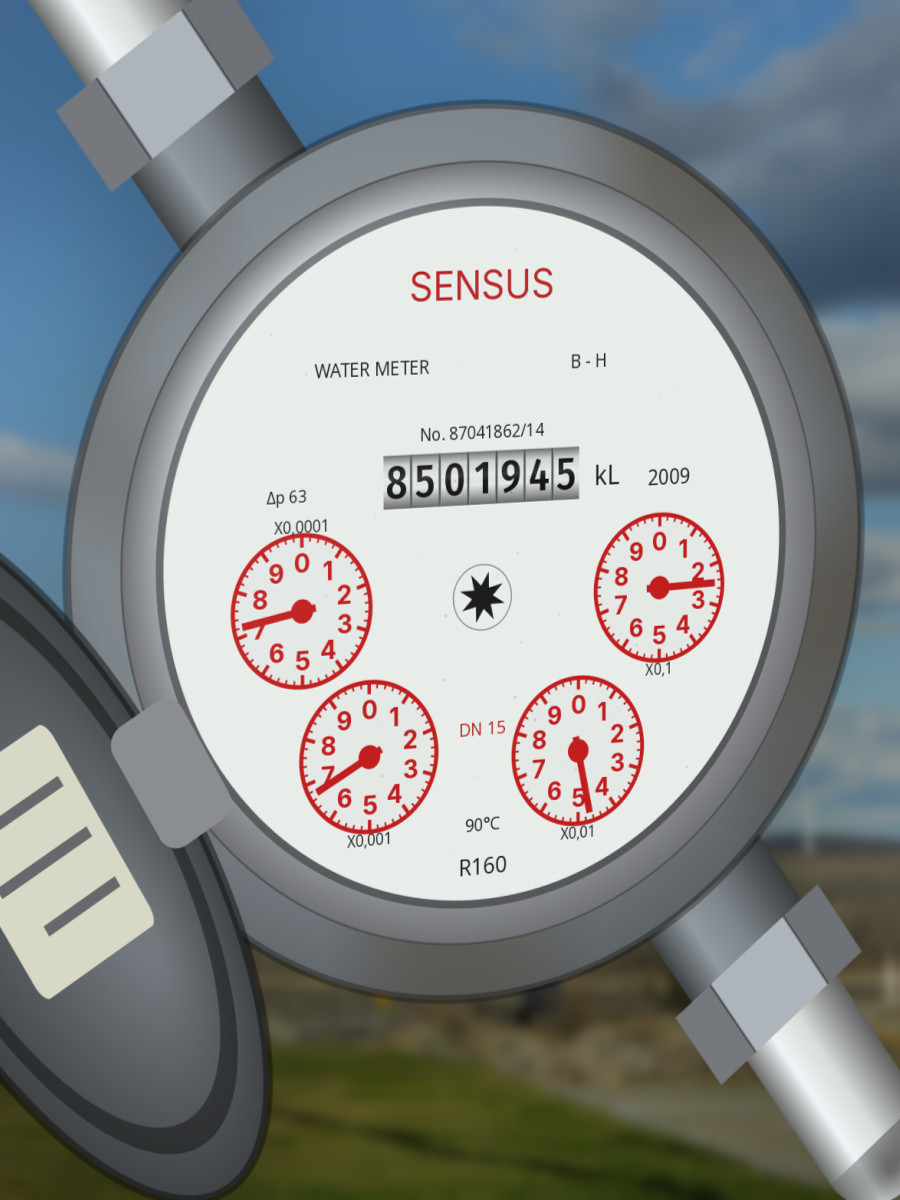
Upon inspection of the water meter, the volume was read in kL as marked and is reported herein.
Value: 8501945.2467 kL
